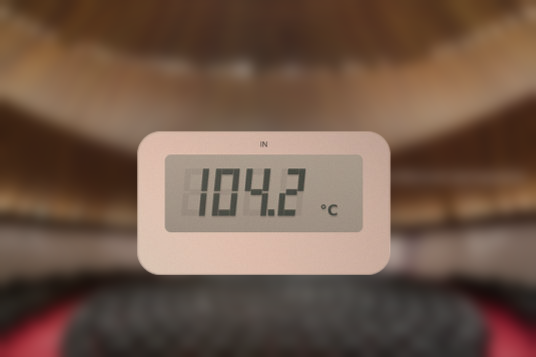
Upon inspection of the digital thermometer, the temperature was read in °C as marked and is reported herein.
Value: 104.2 °C
